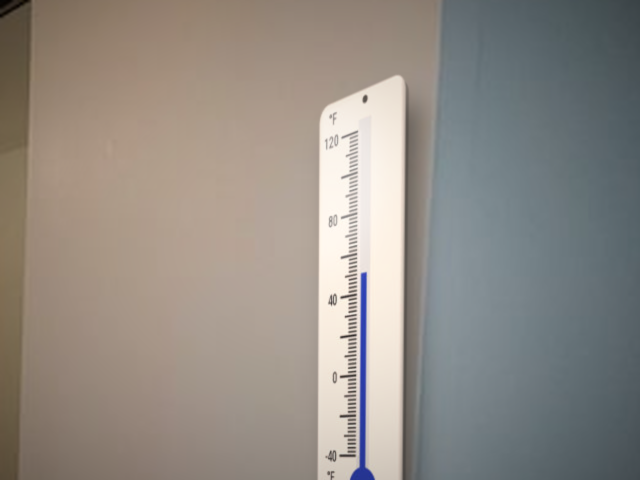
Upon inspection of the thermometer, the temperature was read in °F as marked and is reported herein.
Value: 50 °F
